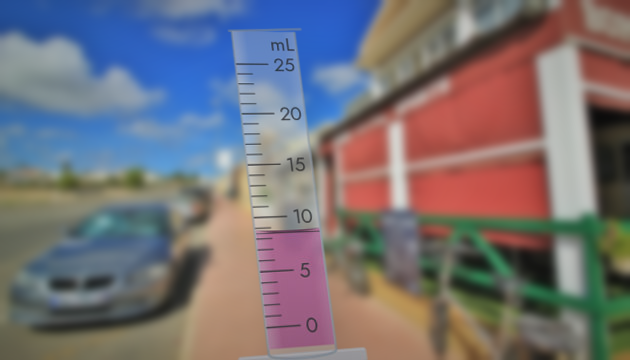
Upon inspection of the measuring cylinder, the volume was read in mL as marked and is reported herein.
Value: 8.5 mL
